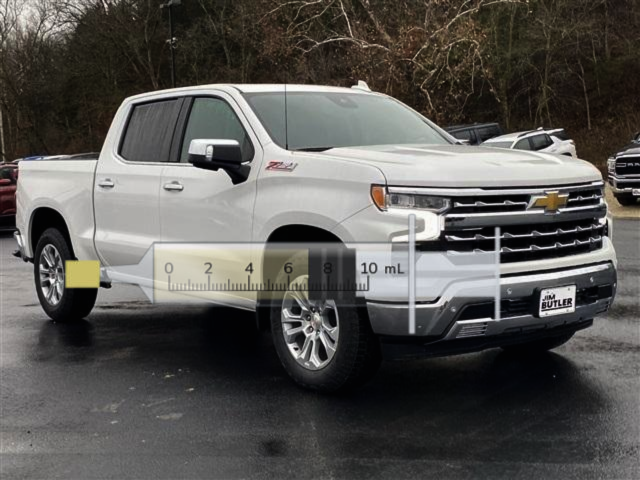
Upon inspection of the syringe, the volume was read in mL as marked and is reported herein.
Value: 7 mL
